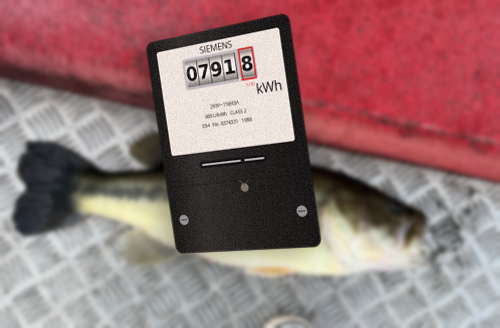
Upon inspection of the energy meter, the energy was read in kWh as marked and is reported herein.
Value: 791.8 kWh
